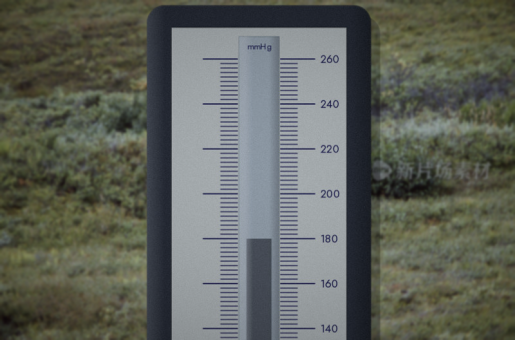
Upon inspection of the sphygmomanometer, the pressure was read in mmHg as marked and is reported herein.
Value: 180 mmHg
